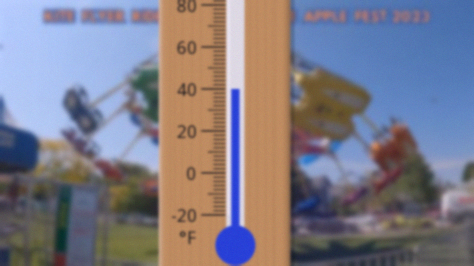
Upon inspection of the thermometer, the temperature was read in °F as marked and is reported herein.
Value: 40 °F
